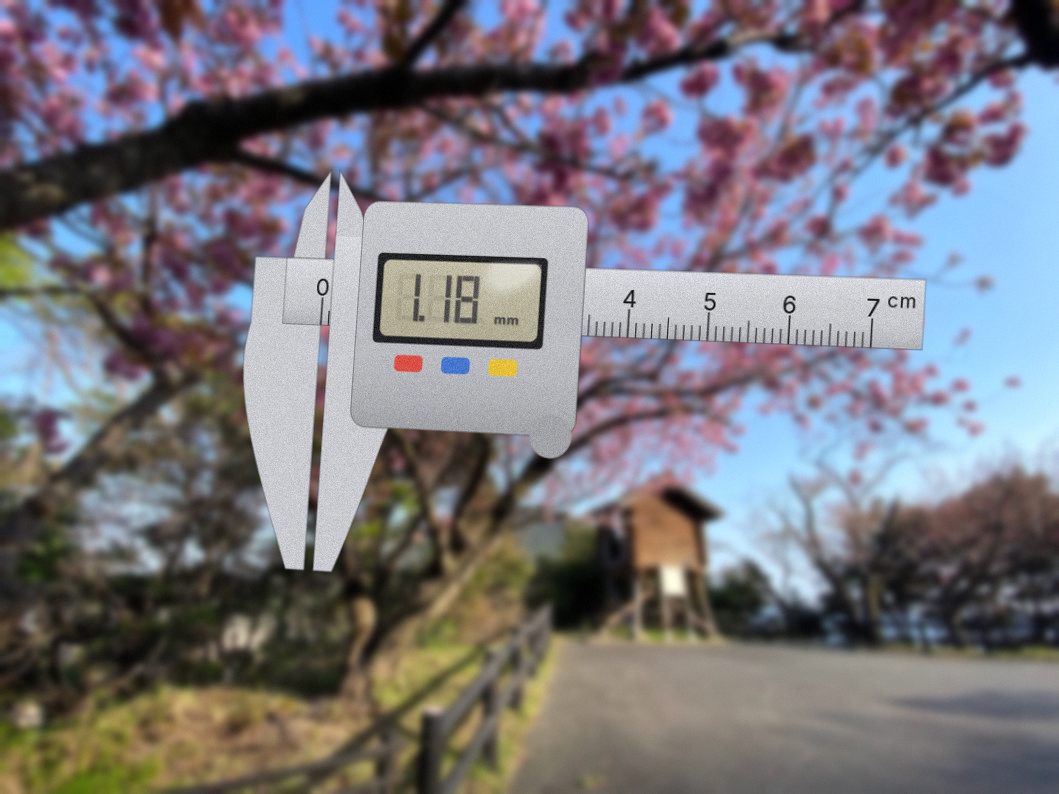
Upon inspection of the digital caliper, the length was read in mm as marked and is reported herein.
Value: 1.18 mm
